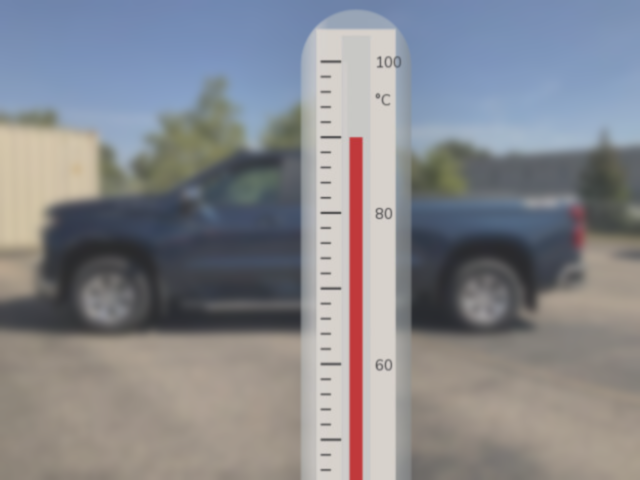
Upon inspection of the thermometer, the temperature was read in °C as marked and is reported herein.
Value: 90 °C
